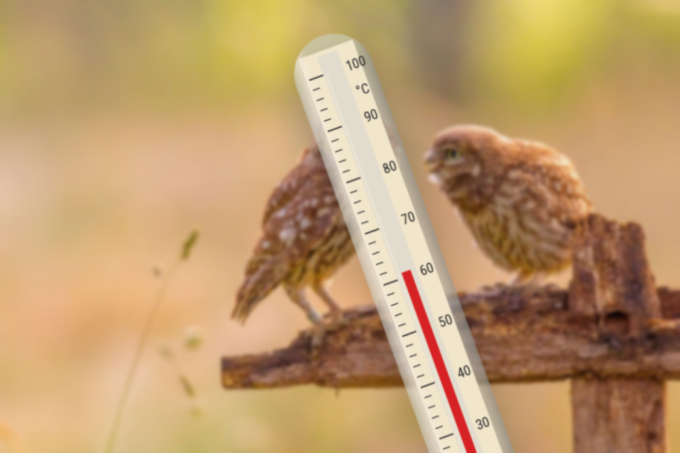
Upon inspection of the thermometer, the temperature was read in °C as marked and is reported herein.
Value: 61 °C
